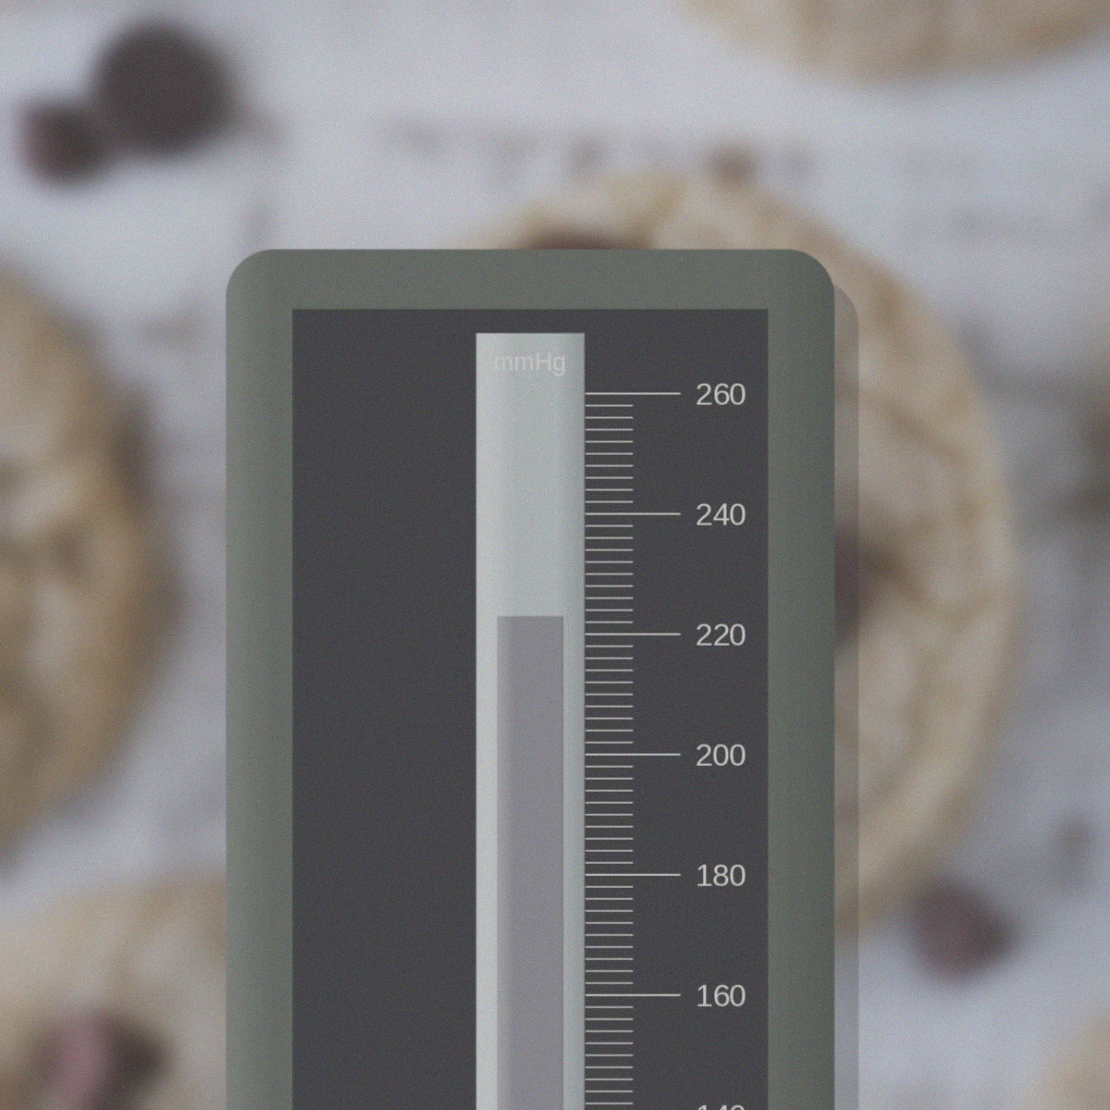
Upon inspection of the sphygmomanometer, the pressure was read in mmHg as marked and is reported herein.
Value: 223 mmHg
